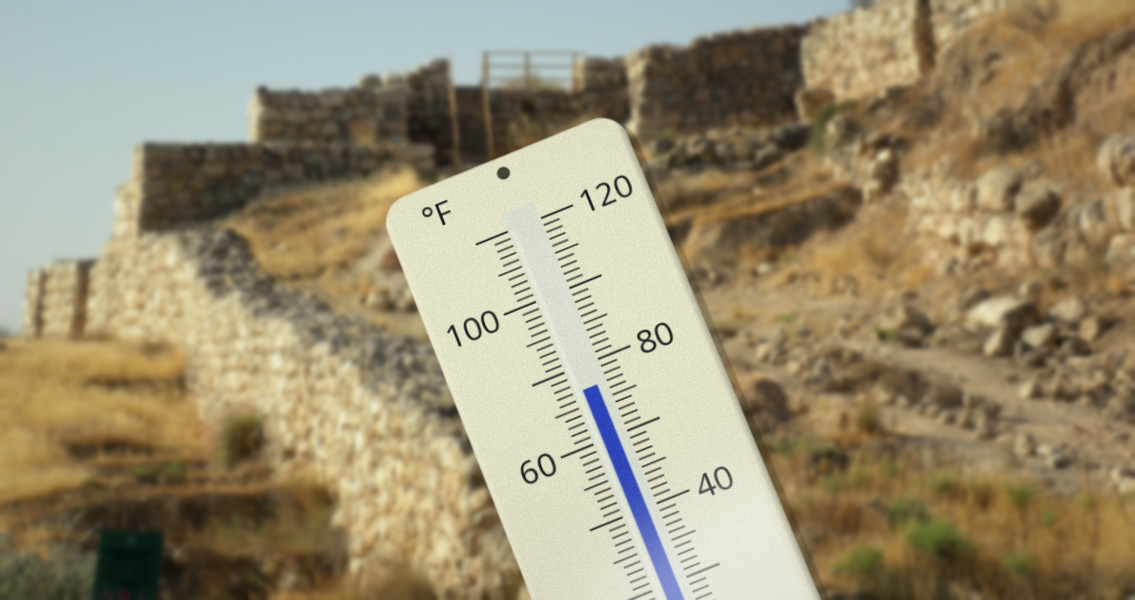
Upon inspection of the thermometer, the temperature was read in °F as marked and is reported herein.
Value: 74 °F
